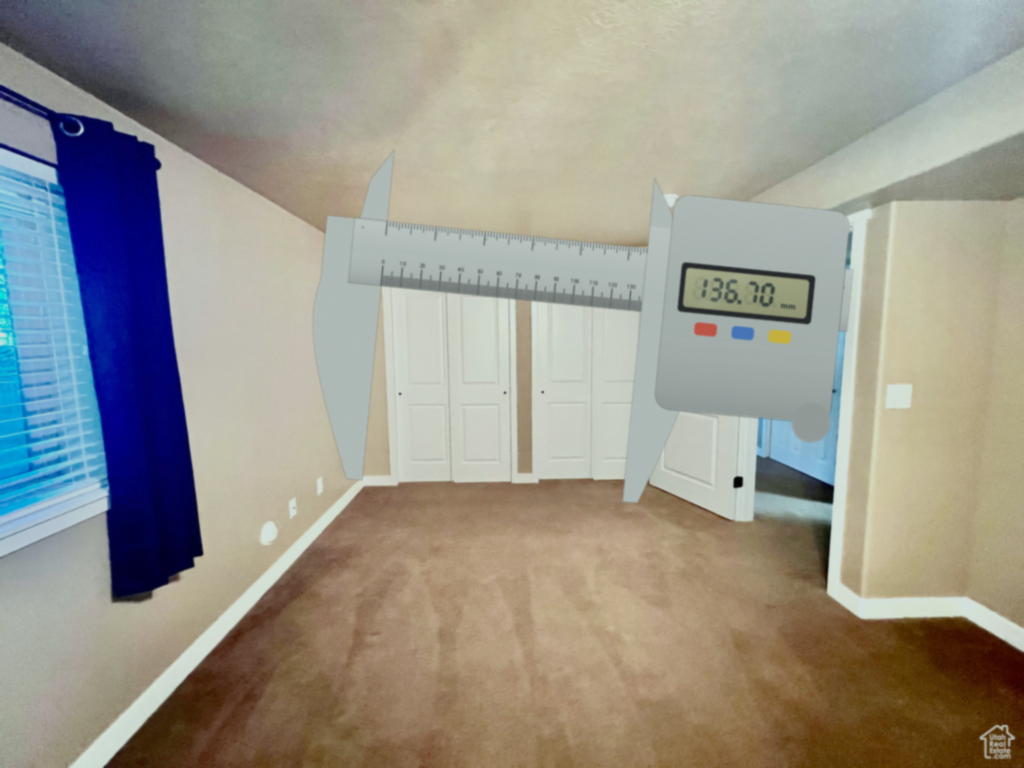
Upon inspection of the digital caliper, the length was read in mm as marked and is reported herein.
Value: 136.70 mm
